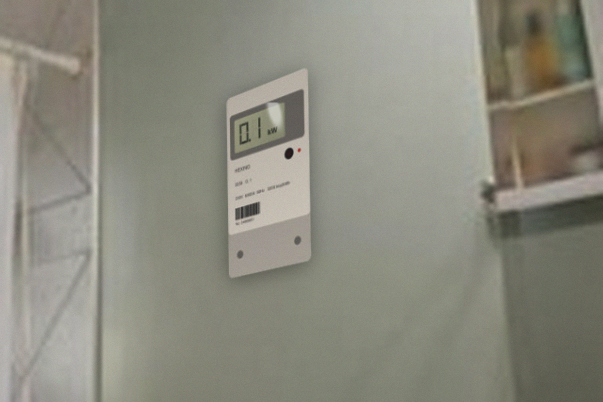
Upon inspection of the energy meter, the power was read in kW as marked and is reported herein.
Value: 0.1 kW
